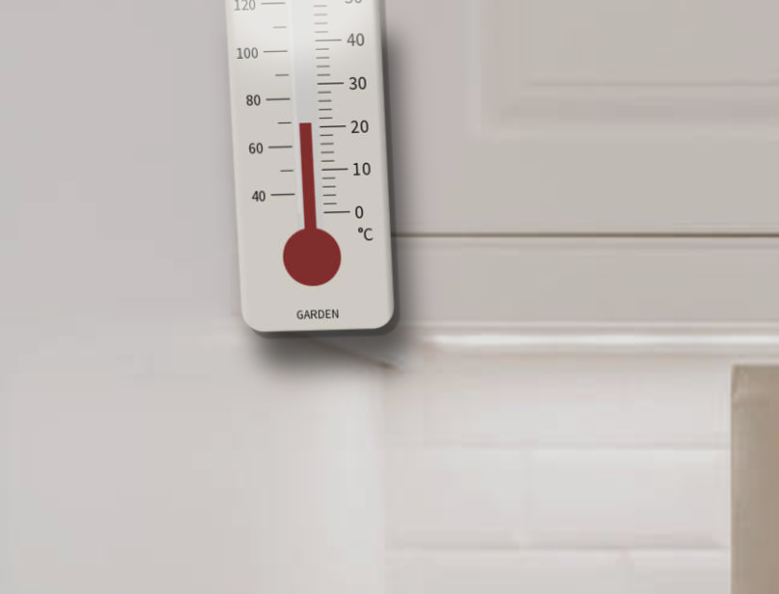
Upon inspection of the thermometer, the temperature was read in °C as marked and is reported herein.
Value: 21 °C
